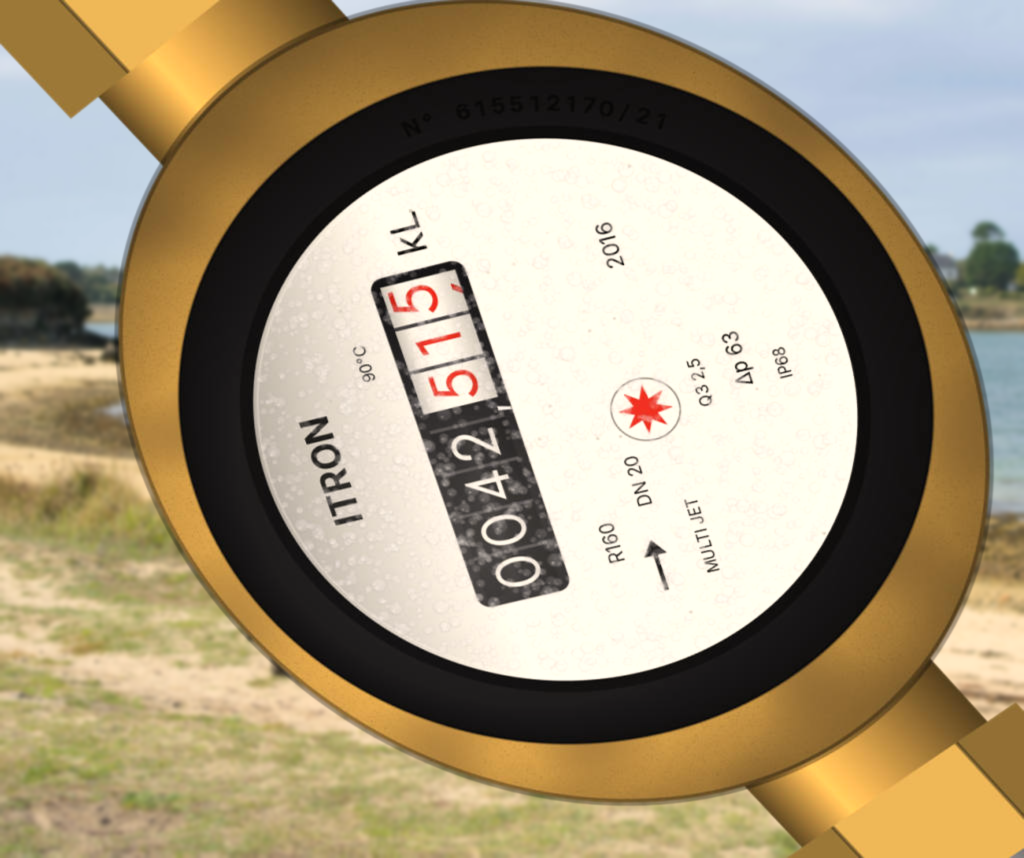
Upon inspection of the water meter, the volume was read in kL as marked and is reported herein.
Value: 42.515 kL
